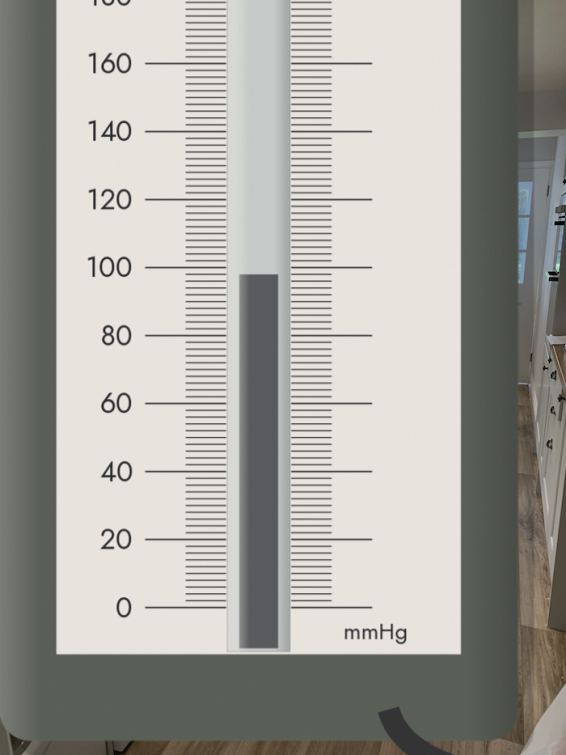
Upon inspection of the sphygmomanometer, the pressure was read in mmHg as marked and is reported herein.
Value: 98 mmHg
